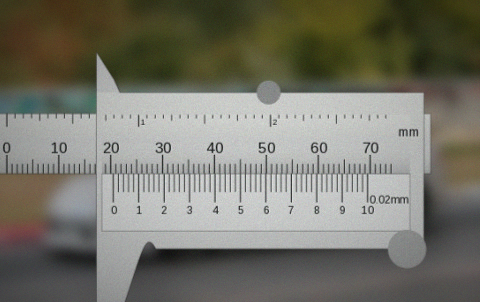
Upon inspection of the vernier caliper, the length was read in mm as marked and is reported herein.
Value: 20.5 mm
